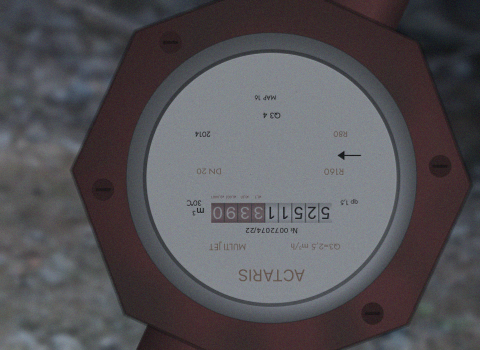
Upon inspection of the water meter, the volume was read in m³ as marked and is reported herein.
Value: 52511.3390 m³
